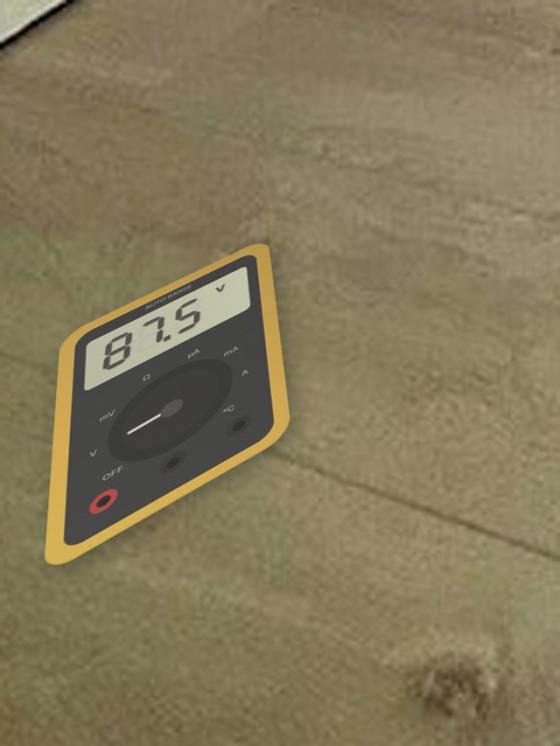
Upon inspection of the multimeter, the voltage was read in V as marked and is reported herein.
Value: 87.5 V
